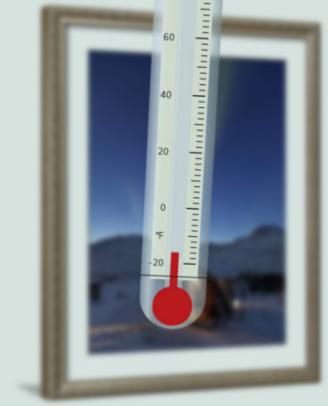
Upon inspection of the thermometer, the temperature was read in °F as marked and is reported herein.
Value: -16 °F
